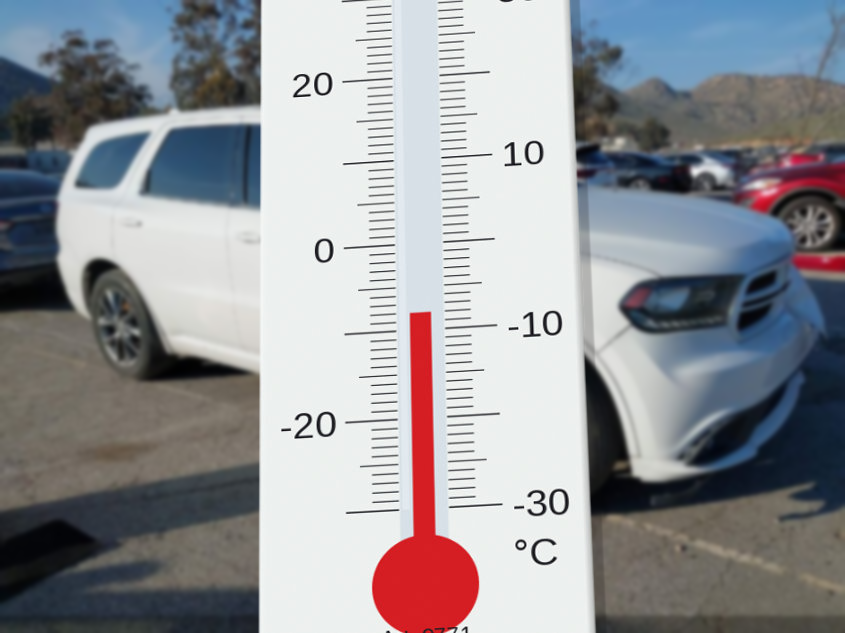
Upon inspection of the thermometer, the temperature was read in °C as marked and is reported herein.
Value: -8 °C
